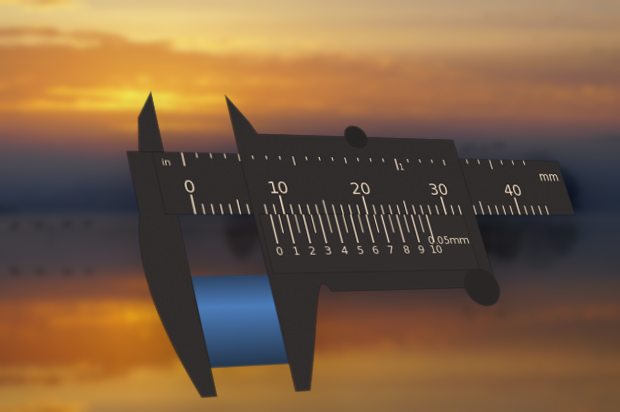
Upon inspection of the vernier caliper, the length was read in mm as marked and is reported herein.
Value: 8.4 mm
